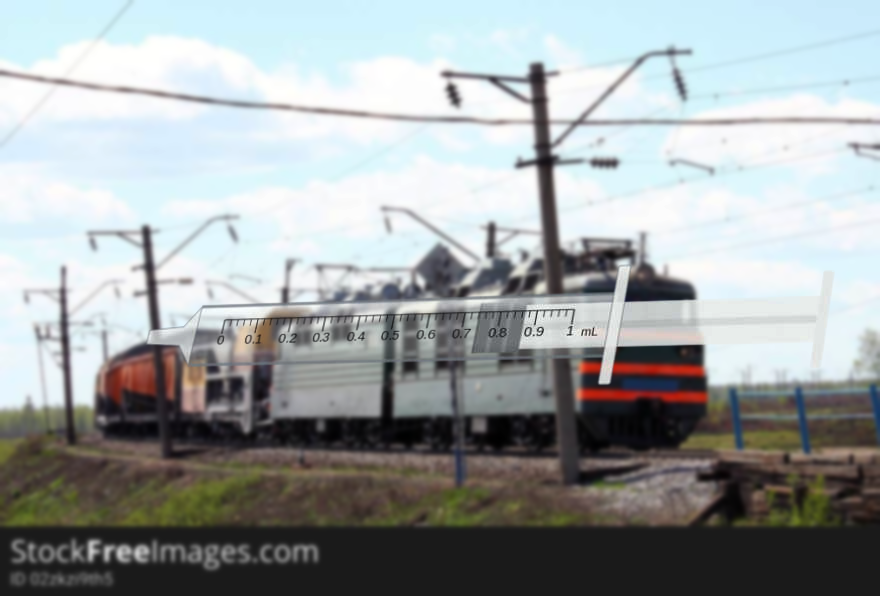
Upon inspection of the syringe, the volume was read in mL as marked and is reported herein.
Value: 0.74 mL
